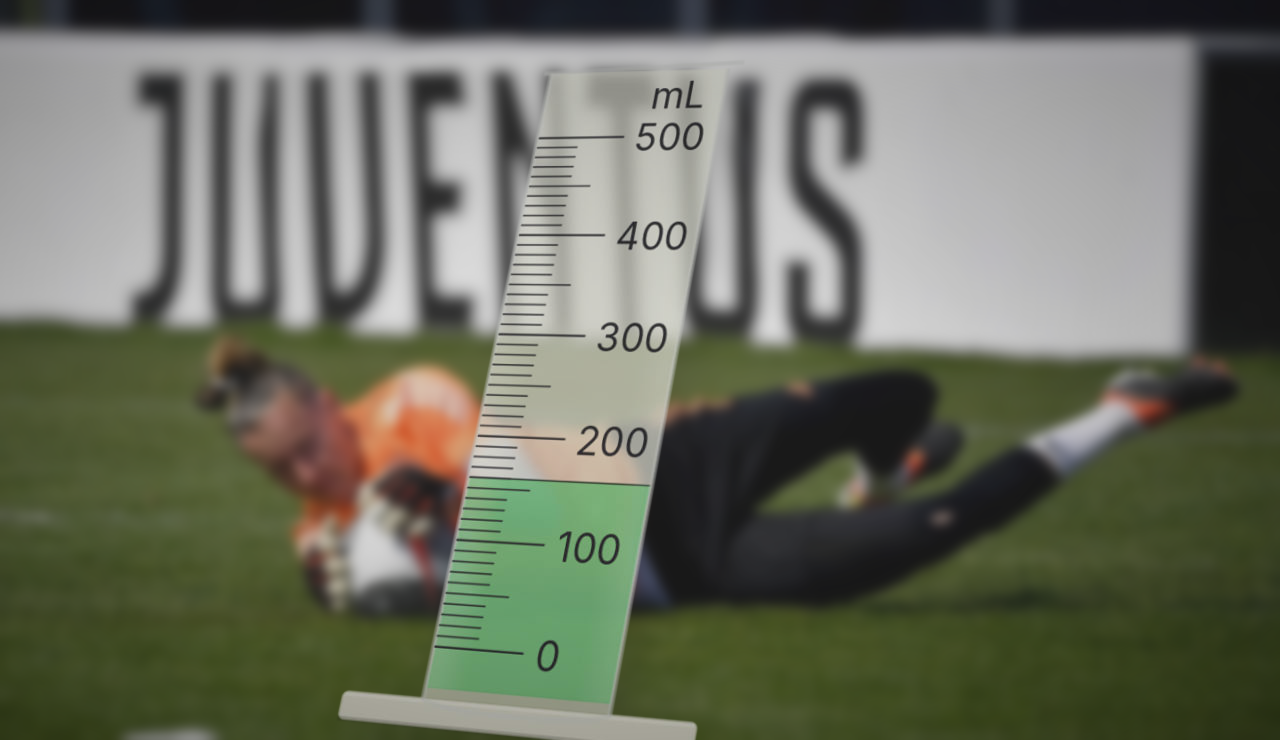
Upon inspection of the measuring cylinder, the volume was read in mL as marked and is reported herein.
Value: 160 mL
